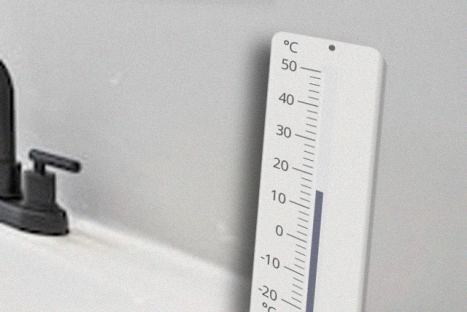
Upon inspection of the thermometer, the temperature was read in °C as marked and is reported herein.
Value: 16 °C
